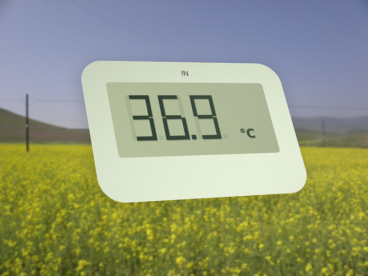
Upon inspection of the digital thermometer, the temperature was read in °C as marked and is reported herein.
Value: 36.9 °C
